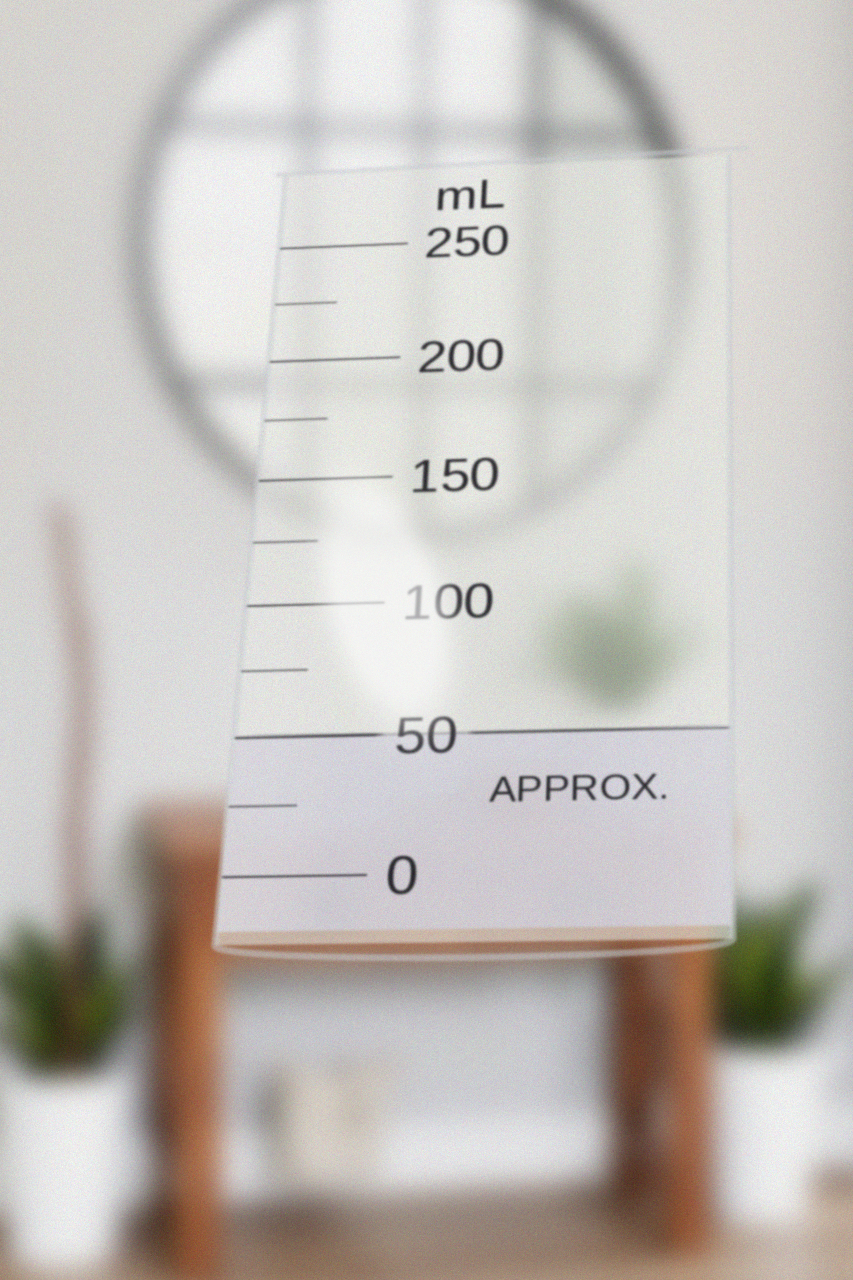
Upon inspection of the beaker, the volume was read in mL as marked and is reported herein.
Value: 50 mL
